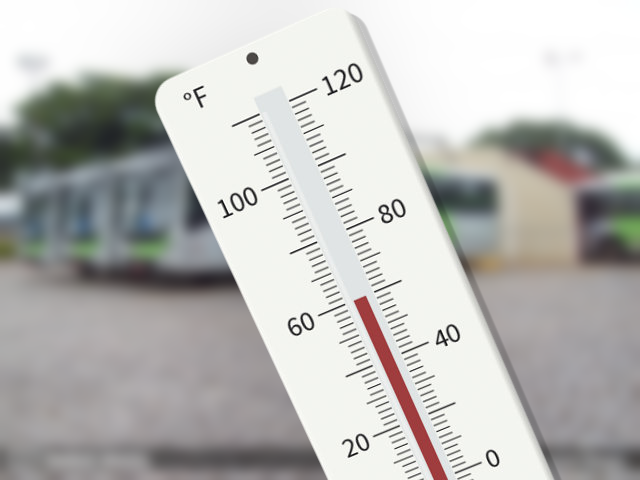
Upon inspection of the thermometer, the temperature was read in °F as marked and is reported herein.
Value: 60 °F
